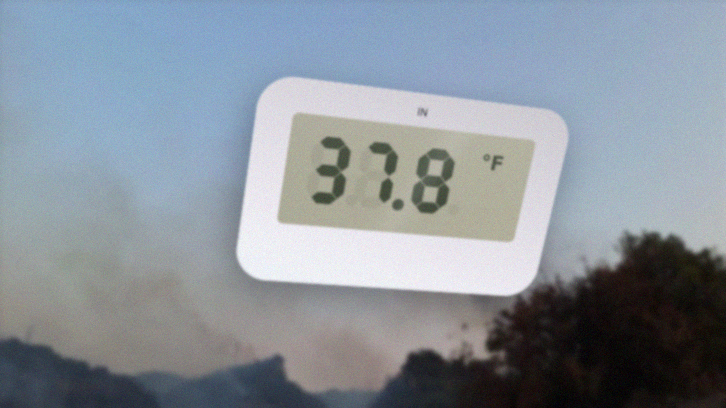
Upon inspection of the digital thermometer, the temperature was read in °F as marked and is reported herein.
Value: 37.8 °F
